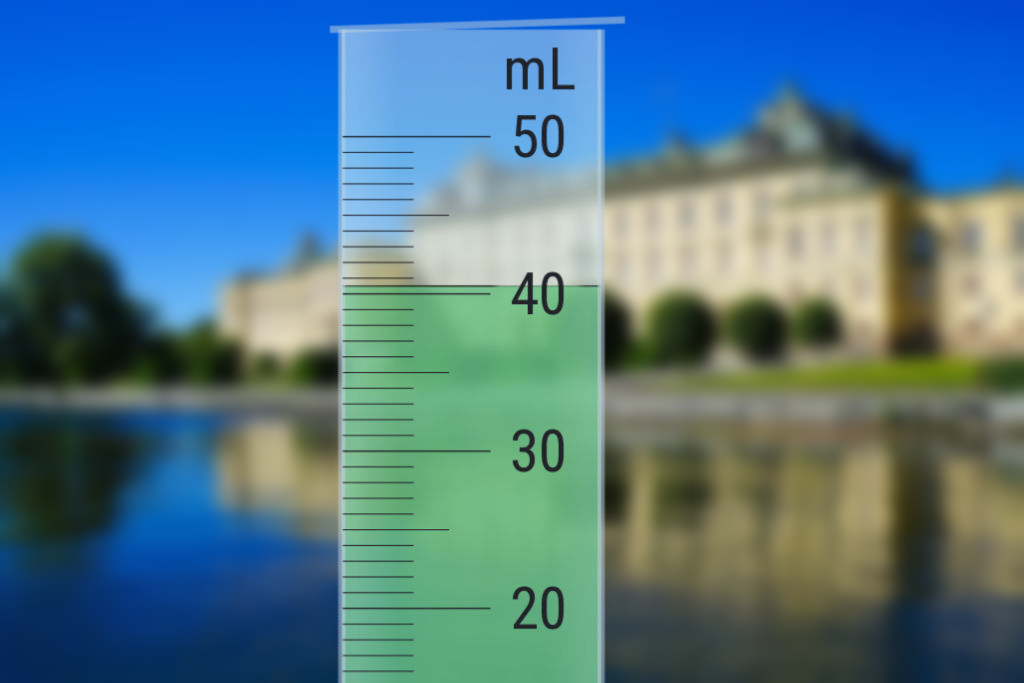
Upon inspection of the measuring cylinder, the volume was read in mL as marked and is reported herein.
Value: 40.5 mL
